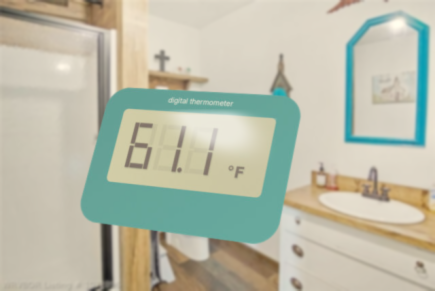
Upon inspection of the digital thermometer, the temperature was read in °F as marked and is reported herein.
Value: 61.1 °F
